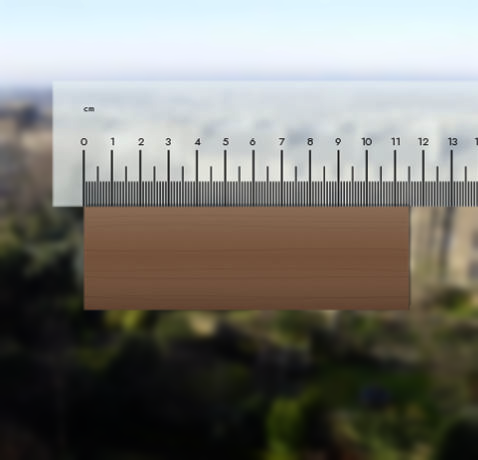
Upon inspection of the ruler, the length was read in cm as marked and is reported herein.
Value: 11.5 cm
